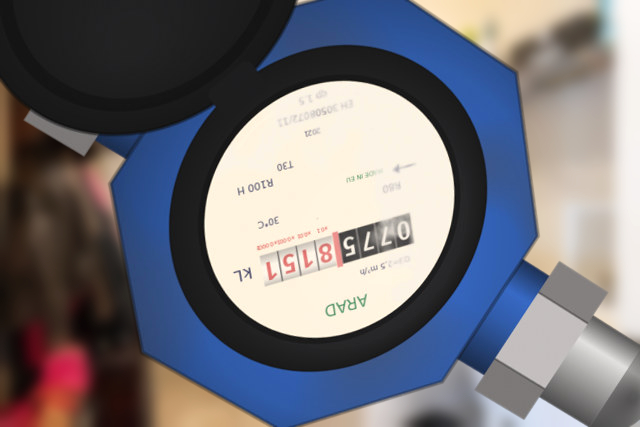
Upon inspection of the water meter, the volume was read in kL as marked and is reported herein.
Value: 775.8151 kL
